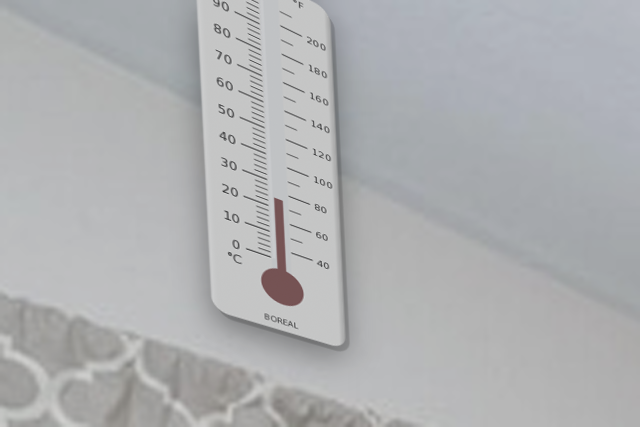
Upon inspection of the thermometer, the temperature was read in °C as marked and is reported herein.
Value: 24 °C
